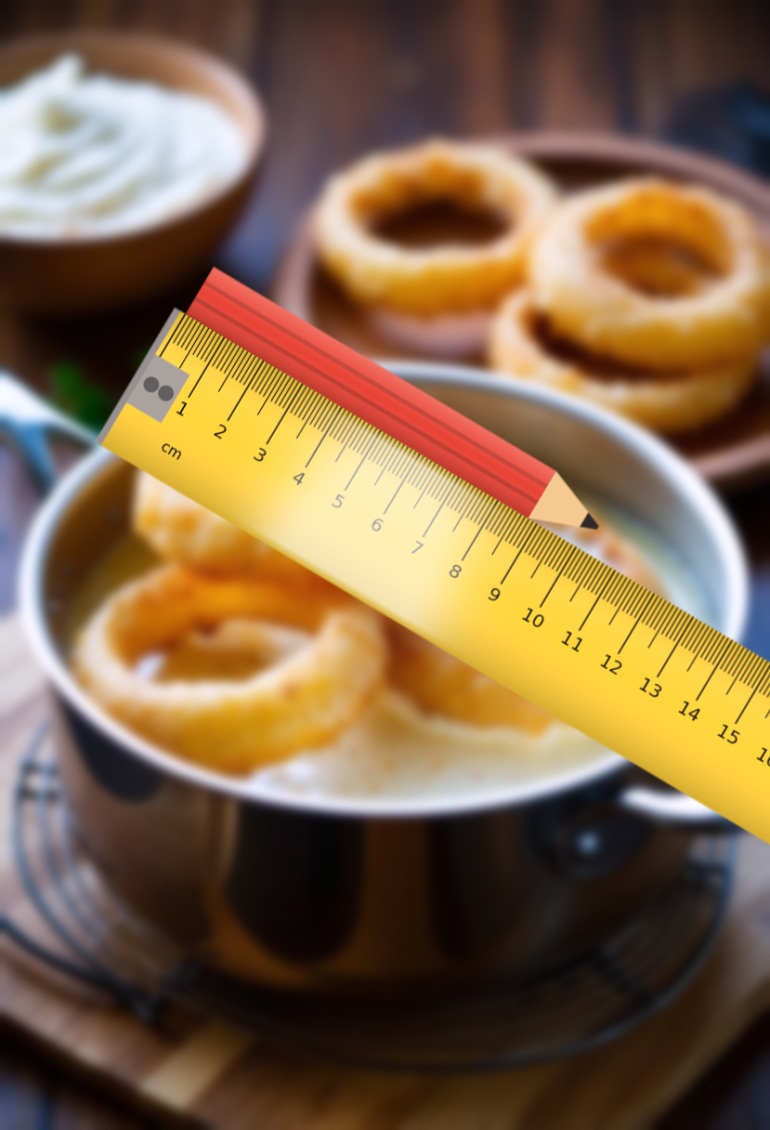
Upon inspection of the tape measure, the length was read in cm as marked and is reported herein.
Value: 10.2 cm
